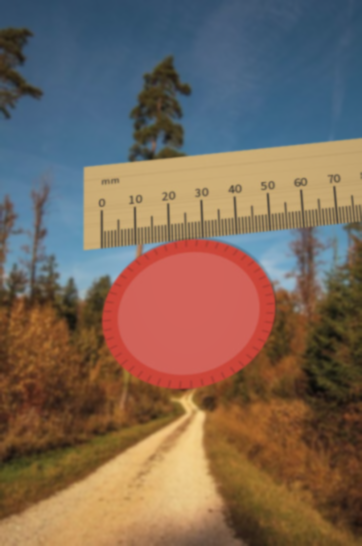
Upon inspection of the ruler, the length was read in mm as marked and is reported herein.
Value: 50 mm
